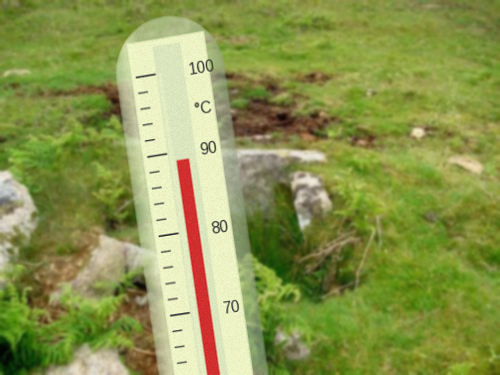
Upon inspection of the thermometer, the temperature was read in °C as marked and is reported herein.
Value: 89 °C
